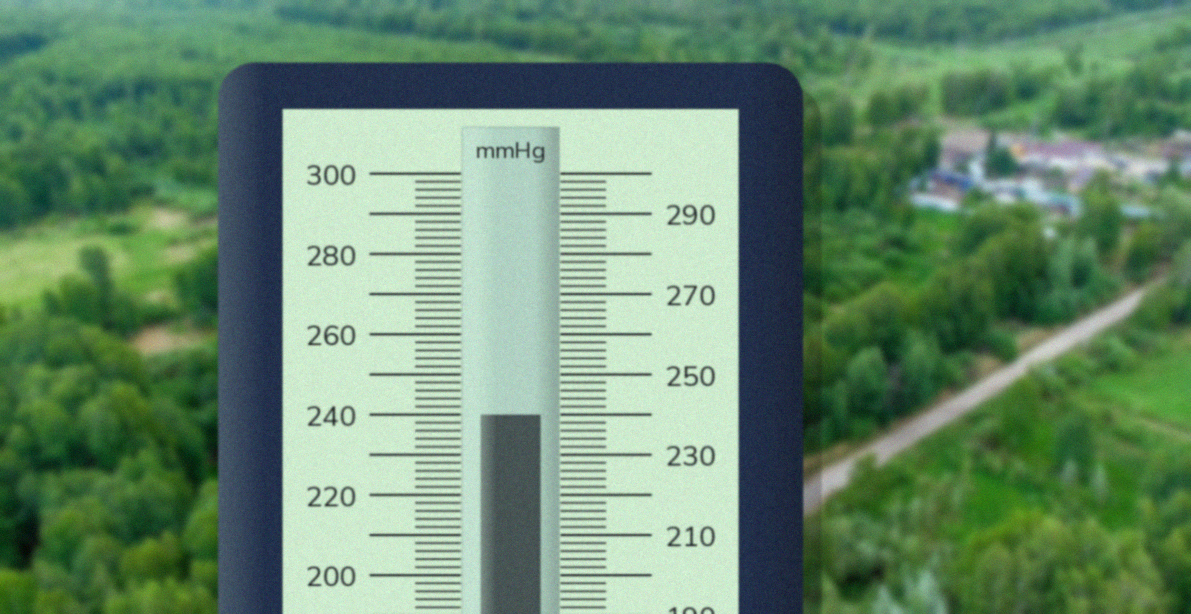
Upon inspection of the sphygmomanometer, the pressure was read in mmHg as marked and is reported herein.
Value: 240 mmHg
